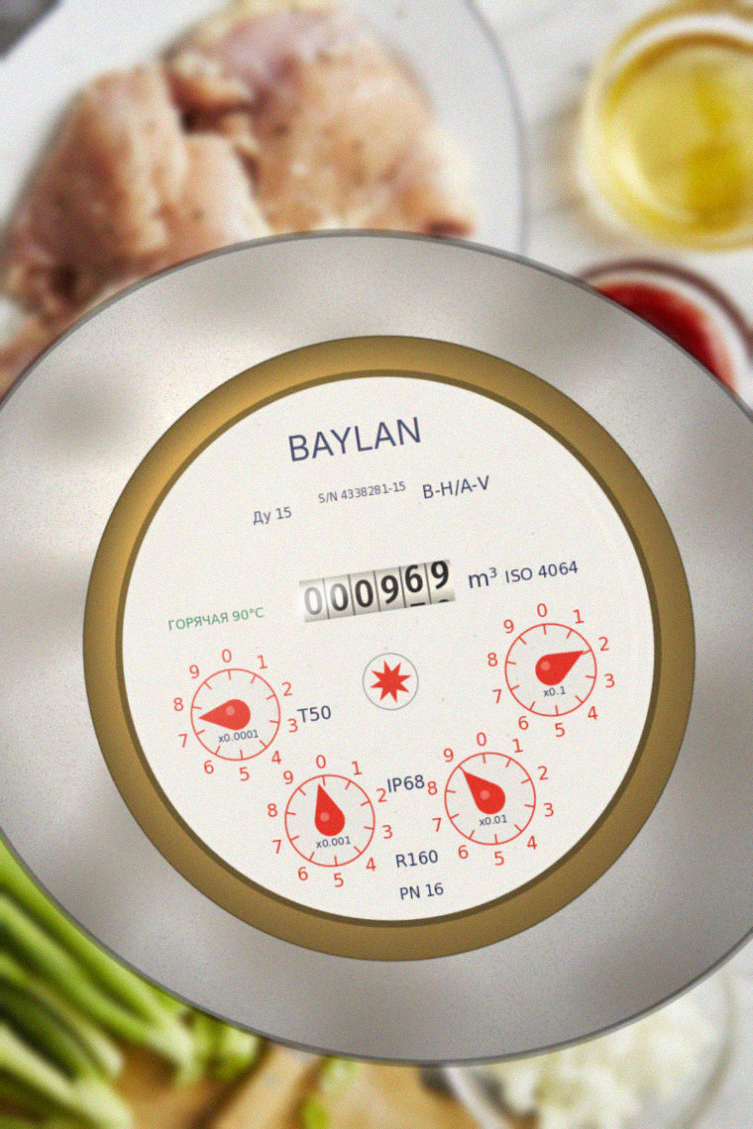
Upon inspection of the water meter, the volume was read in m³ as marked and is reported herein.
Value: 969.1897 m³
